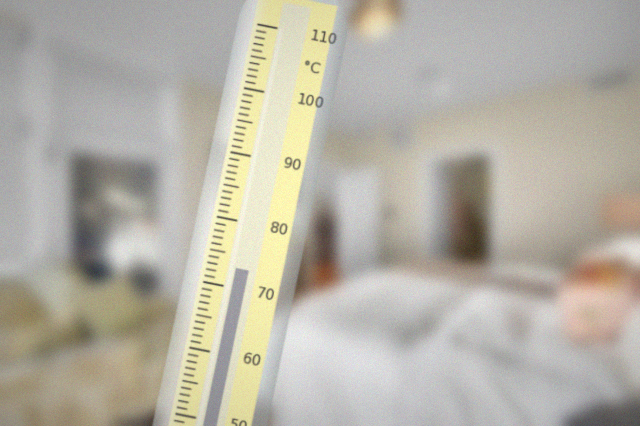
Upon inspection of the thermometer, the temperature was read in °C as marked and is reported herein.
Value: 73 °C
